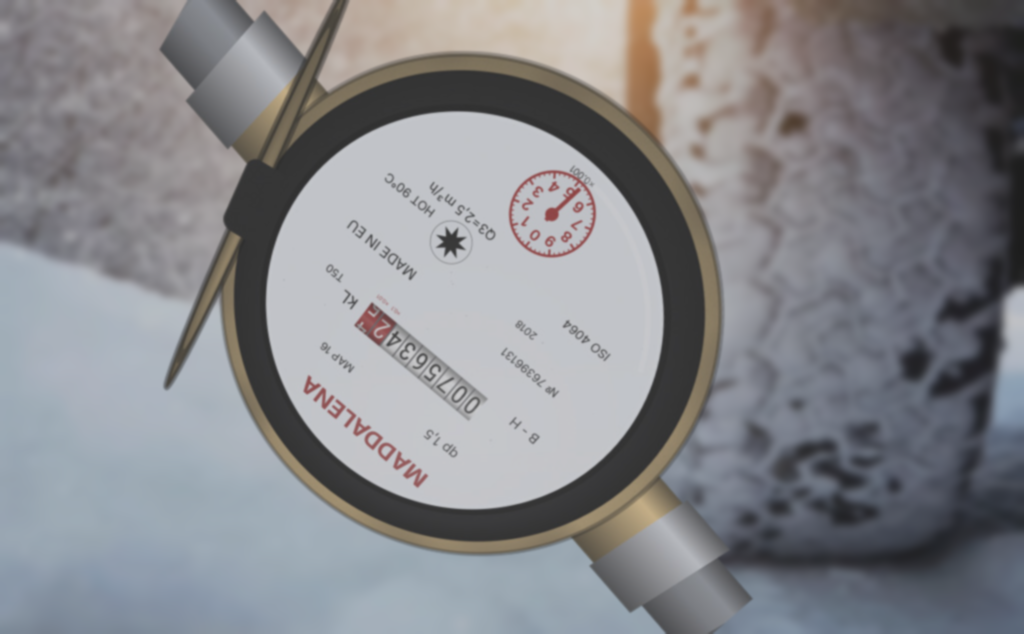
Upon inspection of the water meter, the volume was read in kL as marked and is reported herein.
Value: 75634.245 kL
